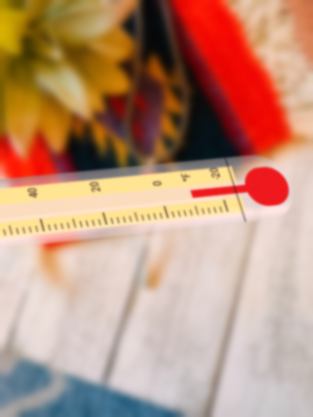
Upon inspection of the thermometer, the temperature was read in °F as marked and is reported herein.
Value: -10 °F
